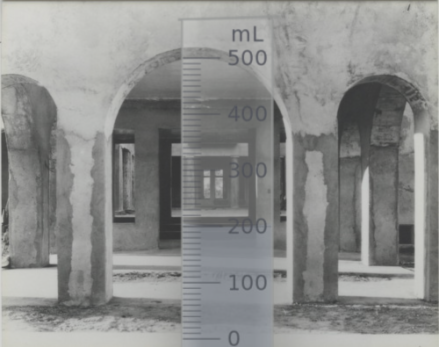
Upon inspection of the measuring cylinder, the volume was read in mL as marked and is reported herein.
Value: 200 mL
